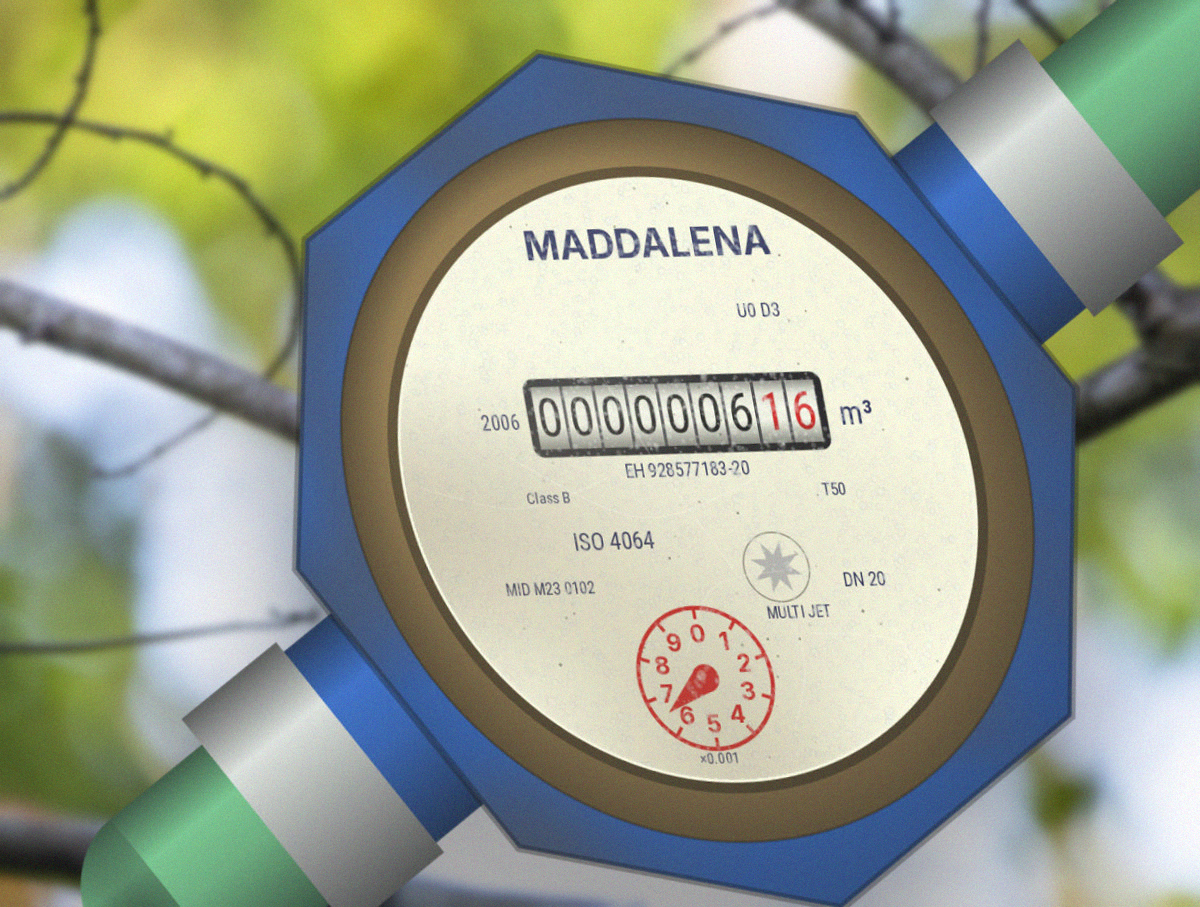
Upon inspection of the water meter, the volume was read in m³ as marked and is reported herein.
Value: 6.166 m³
